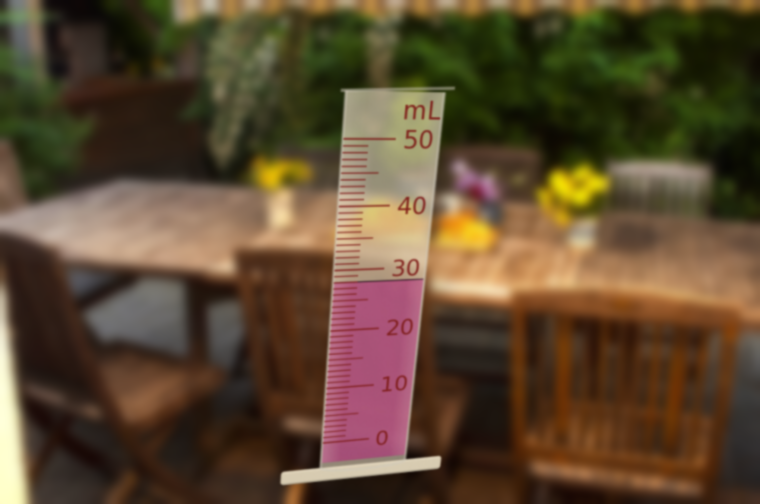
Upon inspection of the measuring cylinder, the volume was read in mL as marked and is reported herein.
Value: 28 mL
